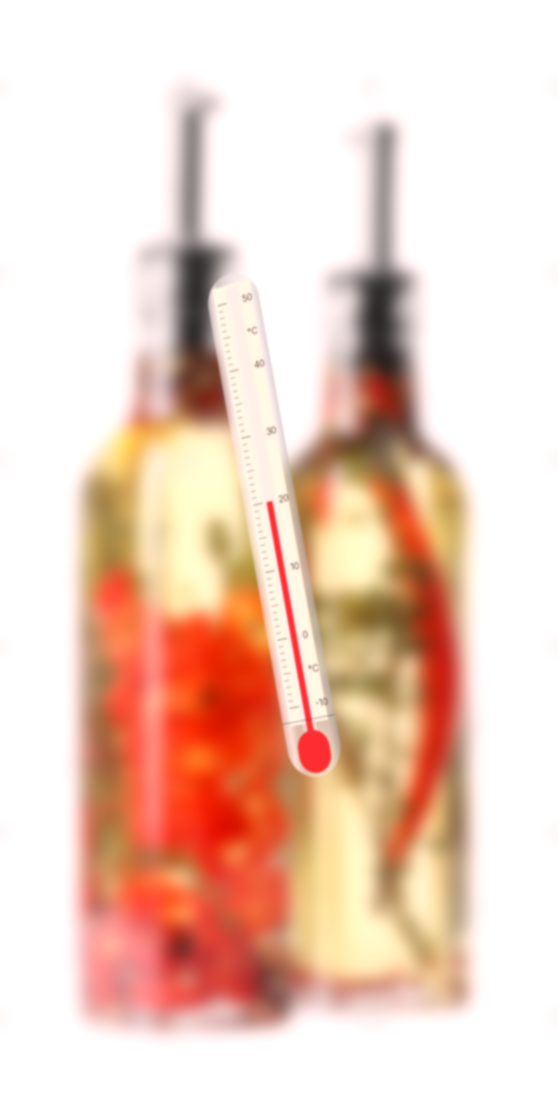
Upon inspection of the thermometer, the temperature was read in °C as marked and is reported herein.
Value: 20 °C
